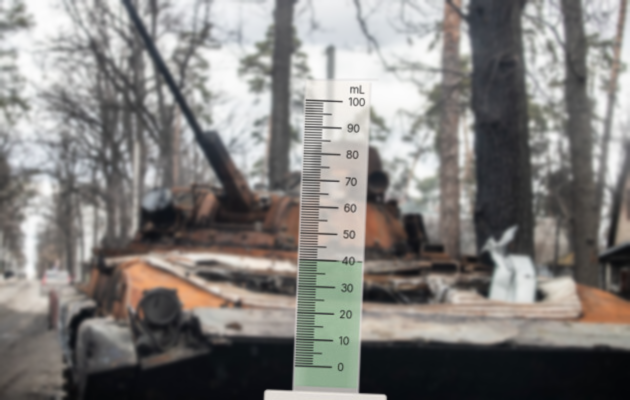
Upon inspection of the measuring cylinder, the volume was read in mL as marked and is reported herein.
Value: 40 mL
